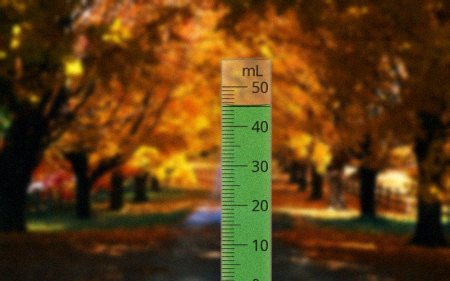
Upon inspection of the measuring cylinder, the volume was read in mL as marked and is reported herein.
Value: 45 mL
